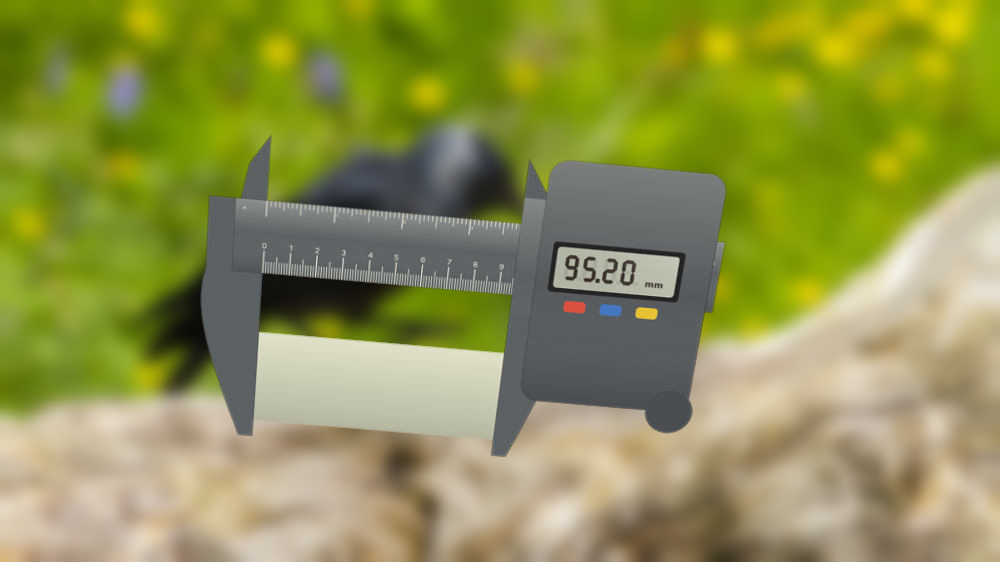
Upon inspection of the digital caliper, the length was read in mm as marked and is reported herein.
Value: 95.20 mm
